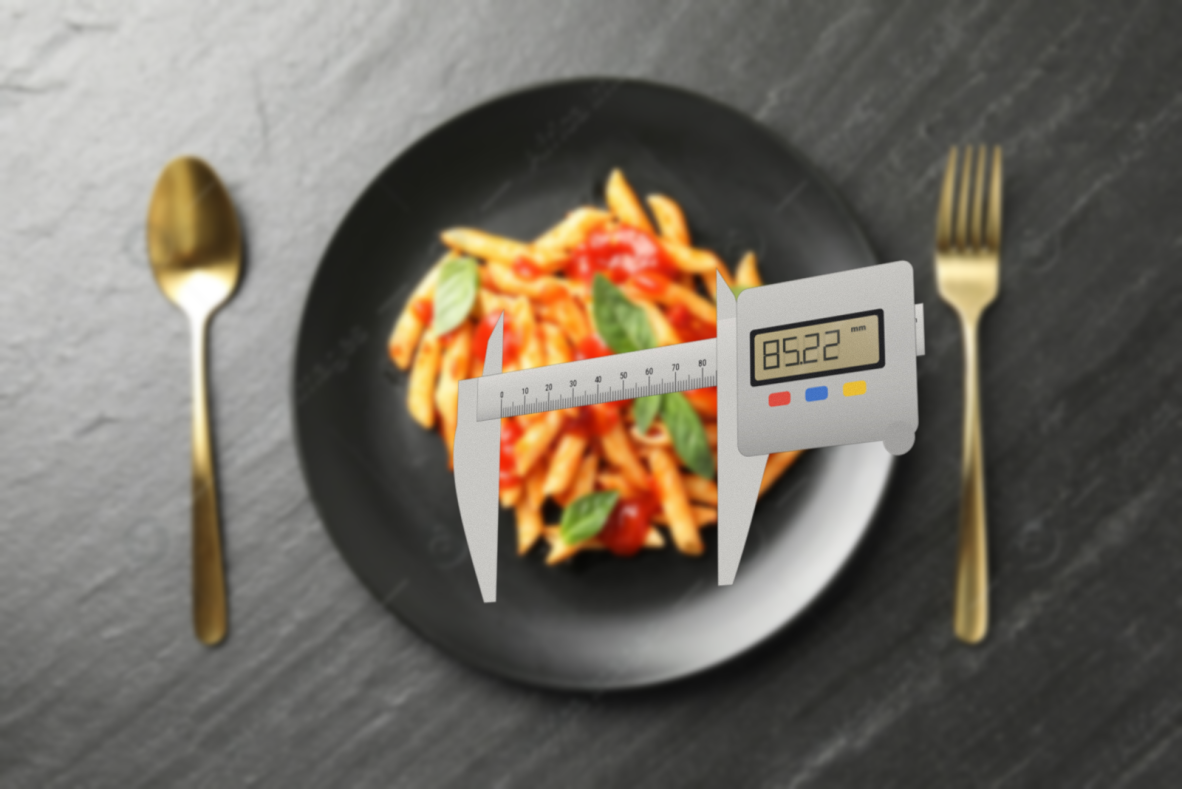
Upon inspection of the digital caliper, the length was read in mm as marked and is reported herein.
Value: 85.22 mm
